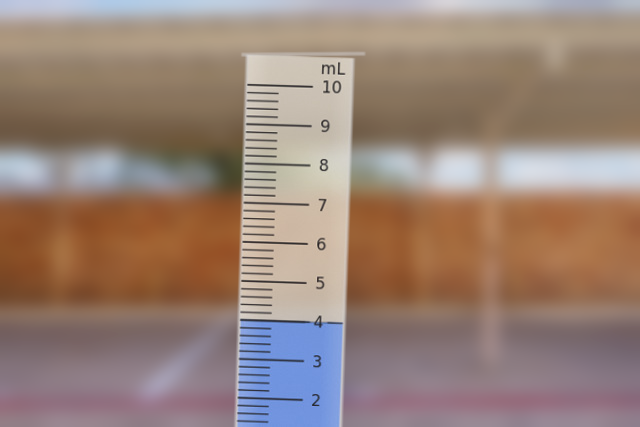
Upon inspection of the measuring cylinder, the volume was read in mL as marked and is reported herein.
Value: 4 mL
